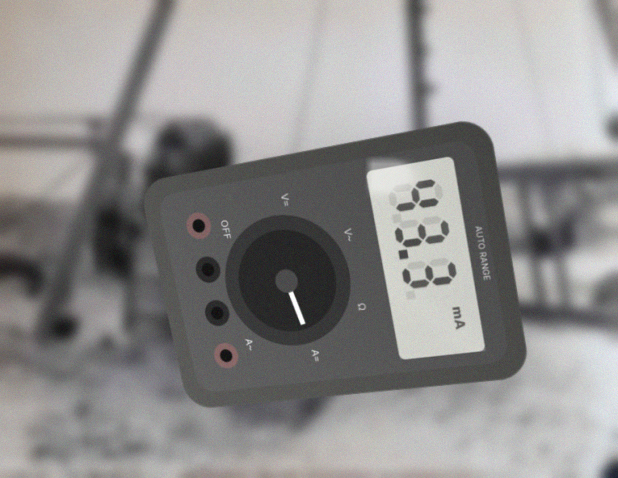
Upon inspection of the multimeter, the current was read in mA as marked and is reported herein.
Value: 43.3 mA
